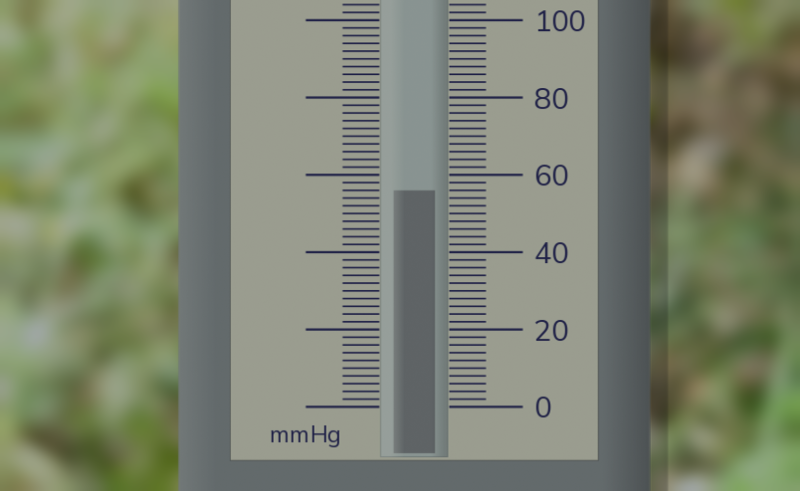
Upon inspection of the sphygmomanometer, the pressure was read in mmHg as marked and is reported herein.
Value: 56 mmHg
